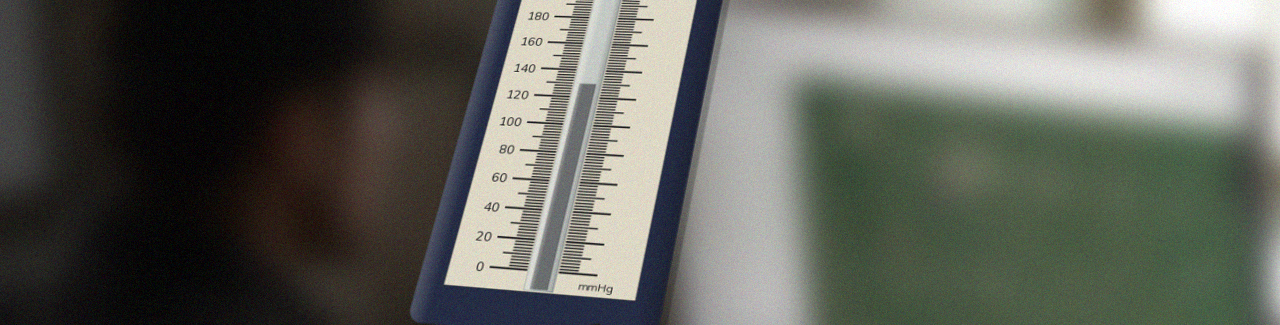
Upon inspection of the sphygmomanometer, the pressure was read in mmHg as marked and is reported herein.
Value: 130 mmHg
